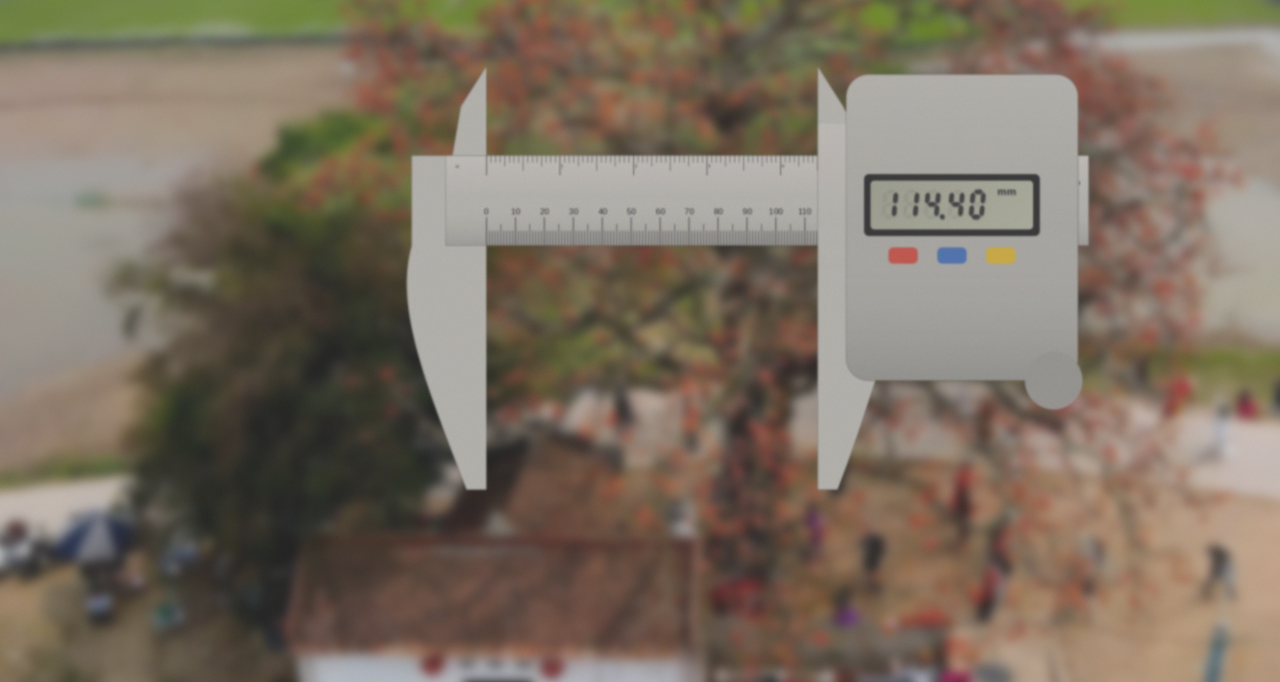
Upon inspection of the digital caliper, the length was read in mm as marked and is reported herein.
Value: 114.40 mm
